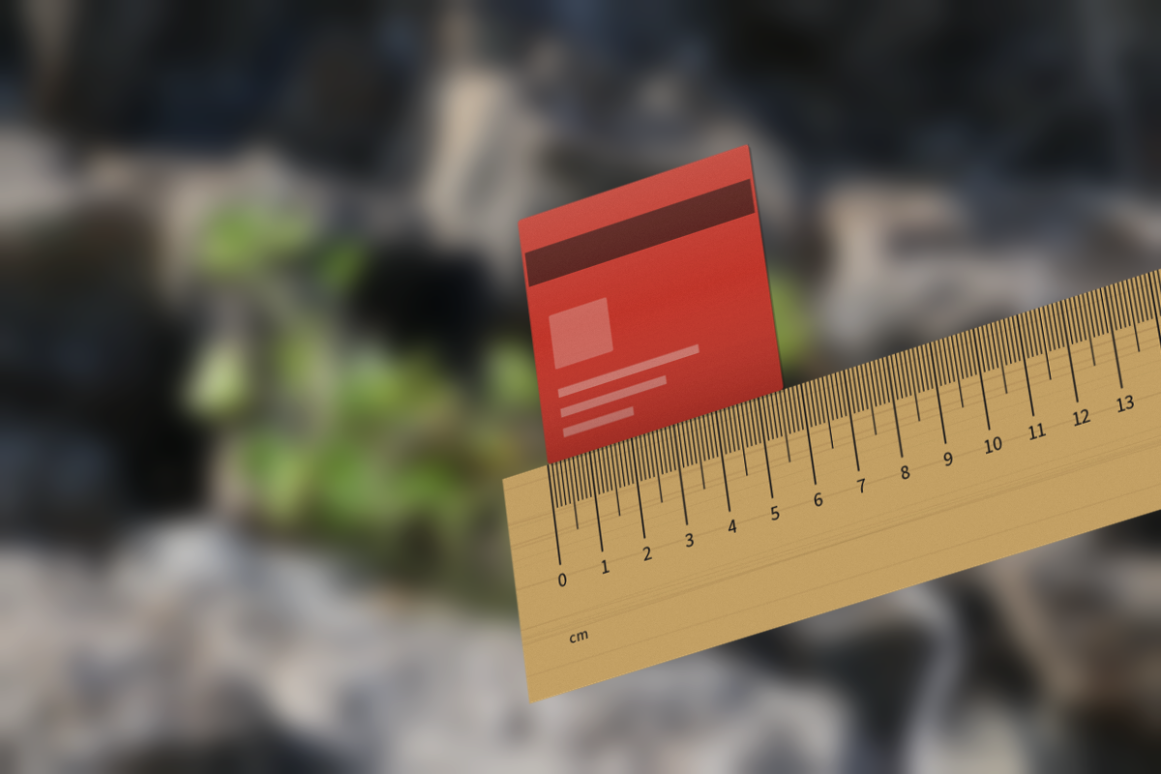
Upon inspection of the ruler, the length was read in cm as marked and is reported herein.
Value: 5.6 cm
